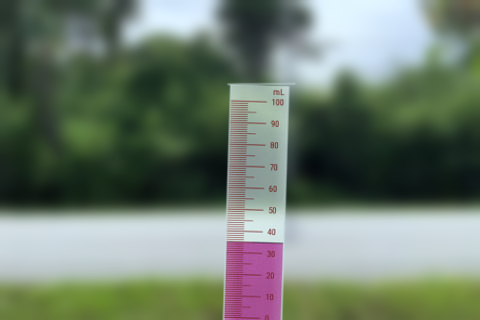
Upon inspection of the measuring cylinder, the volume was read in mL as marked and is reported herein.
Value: 35 mL
